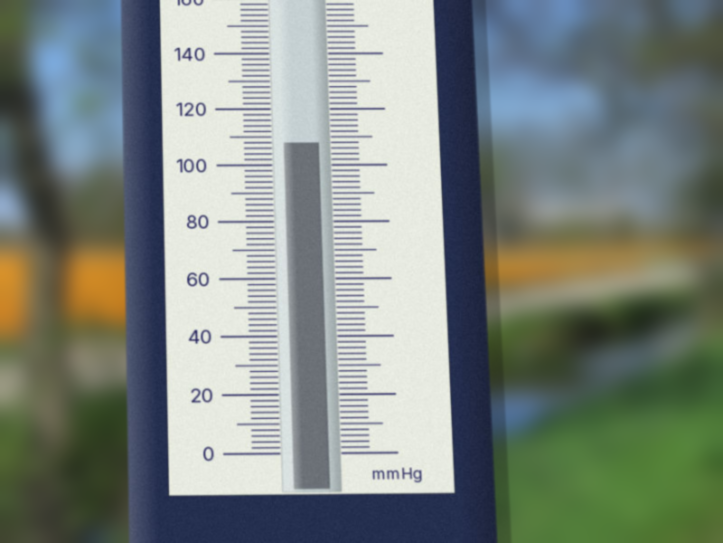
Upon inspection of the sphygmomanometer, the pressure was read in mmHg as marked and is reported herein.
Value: 108 mmHg
